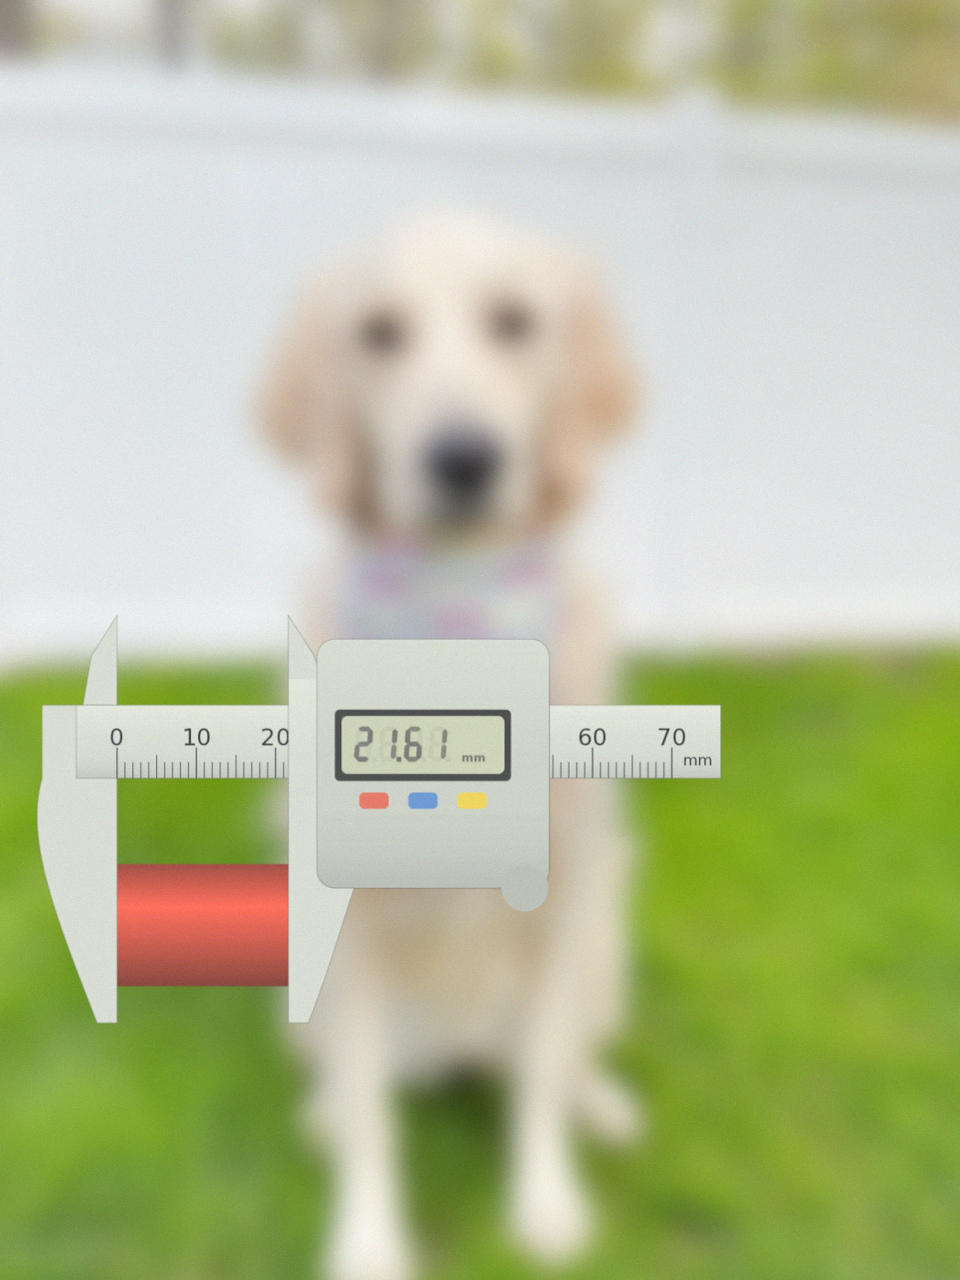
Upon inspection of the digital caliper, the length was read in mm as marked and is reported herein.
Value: 21.61 mm
